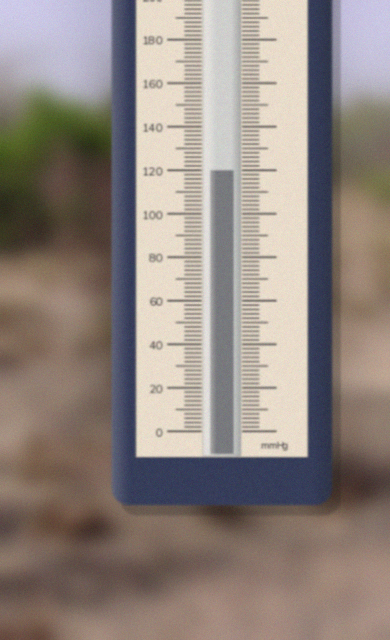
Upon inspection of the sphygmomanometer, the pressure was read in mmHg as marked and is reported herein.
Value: 120 mmHg
